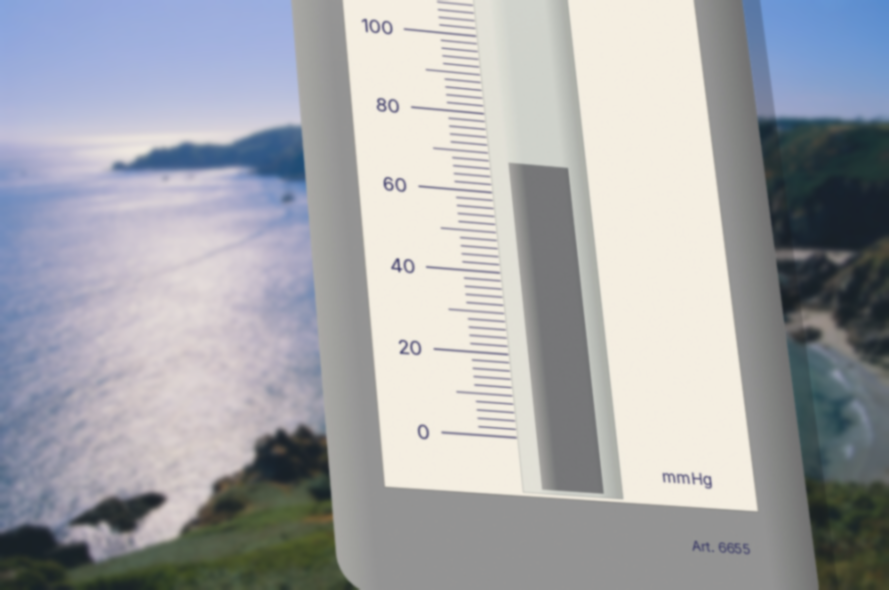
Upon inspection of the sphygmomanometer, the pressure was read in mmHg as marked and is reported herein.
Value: 68 mmHg
